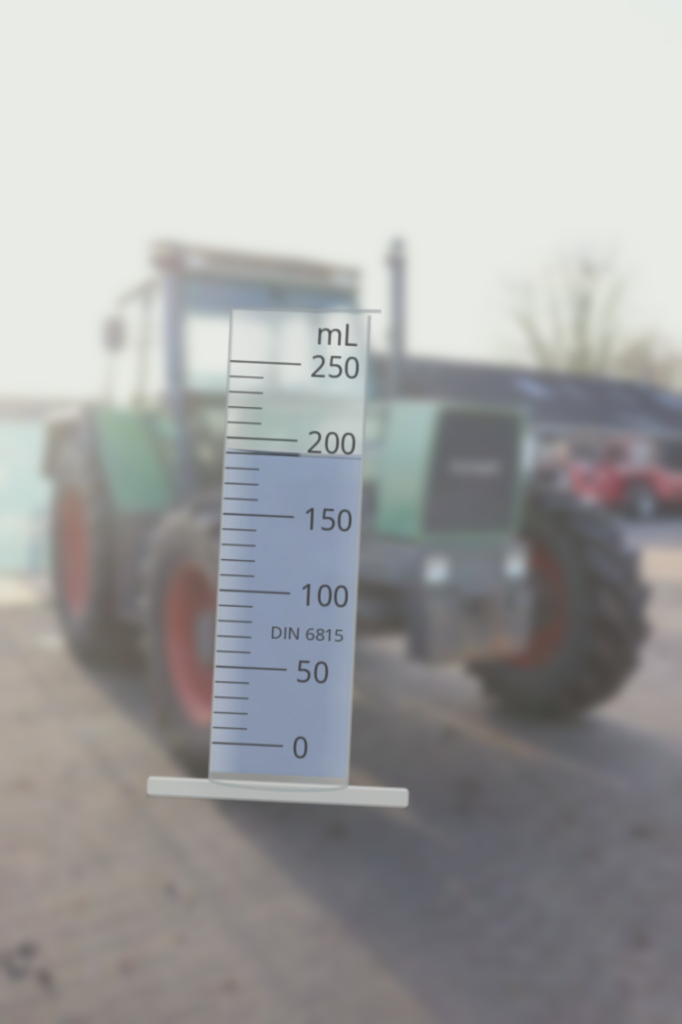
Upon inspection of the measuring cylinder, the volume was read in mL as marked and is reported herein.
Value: 190 mL
